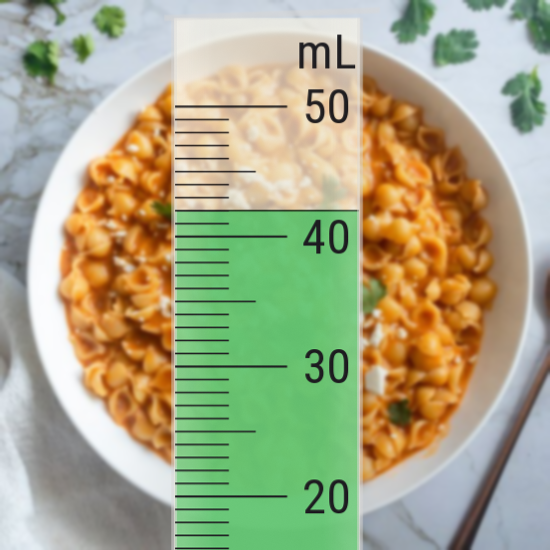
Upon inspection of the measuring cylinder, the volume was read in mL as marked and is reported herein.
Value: 42 mL
